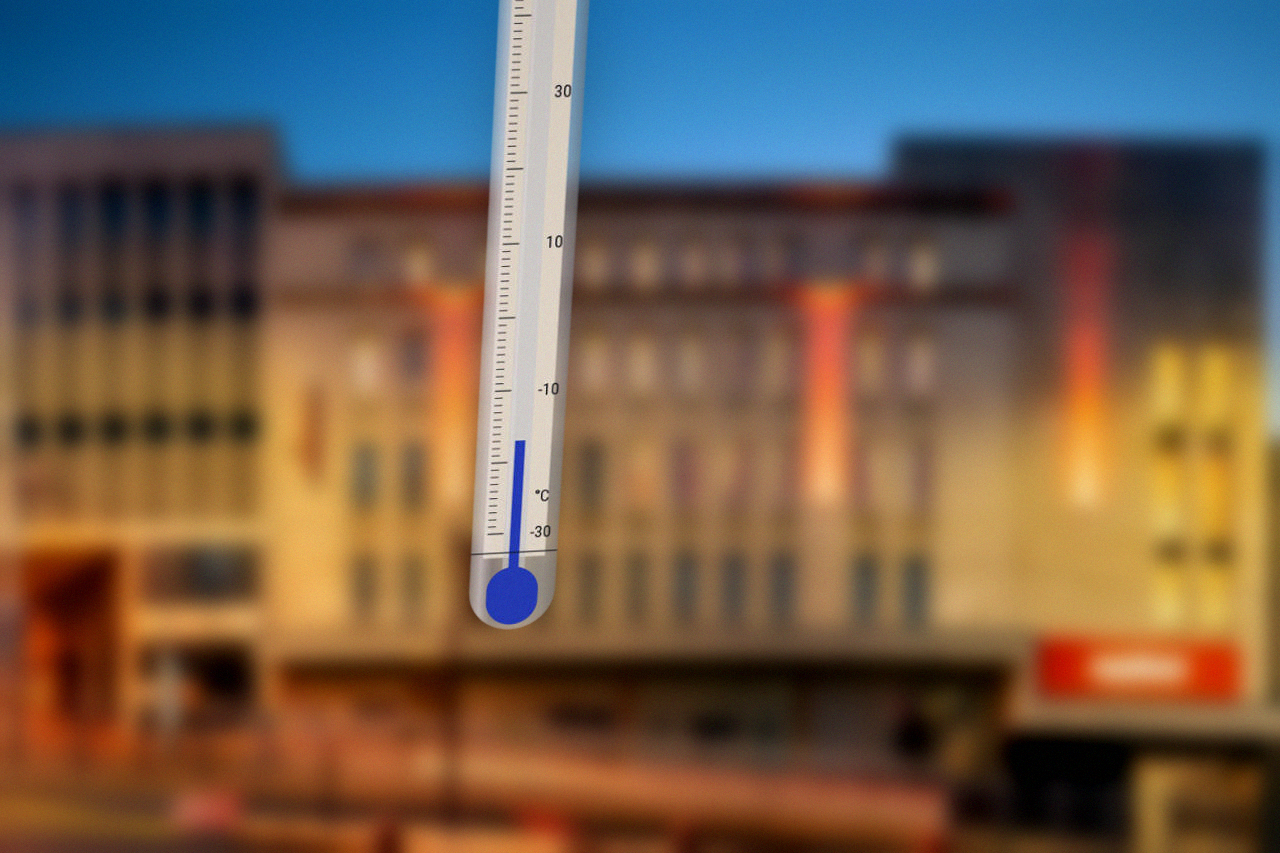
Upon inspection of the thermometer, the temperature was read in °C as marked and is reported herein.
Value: -17 °C
